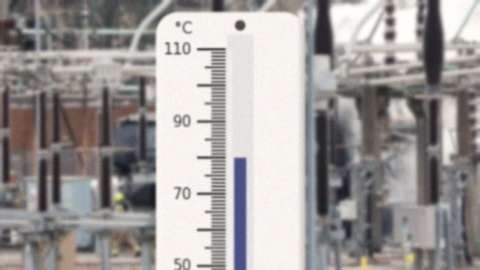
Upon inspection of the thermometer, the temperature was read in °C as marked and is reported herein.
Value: 80 °C
